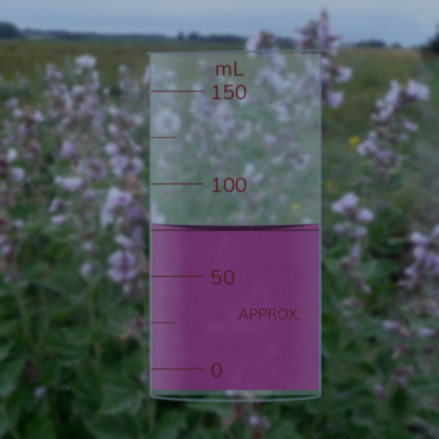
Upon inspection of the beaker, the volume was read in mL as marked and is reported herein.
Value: 75 mL
